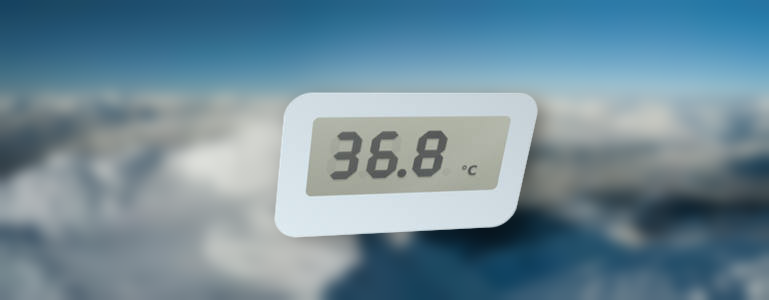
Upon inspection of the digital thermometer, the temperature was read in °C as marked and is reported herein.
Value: 36.8 °C
